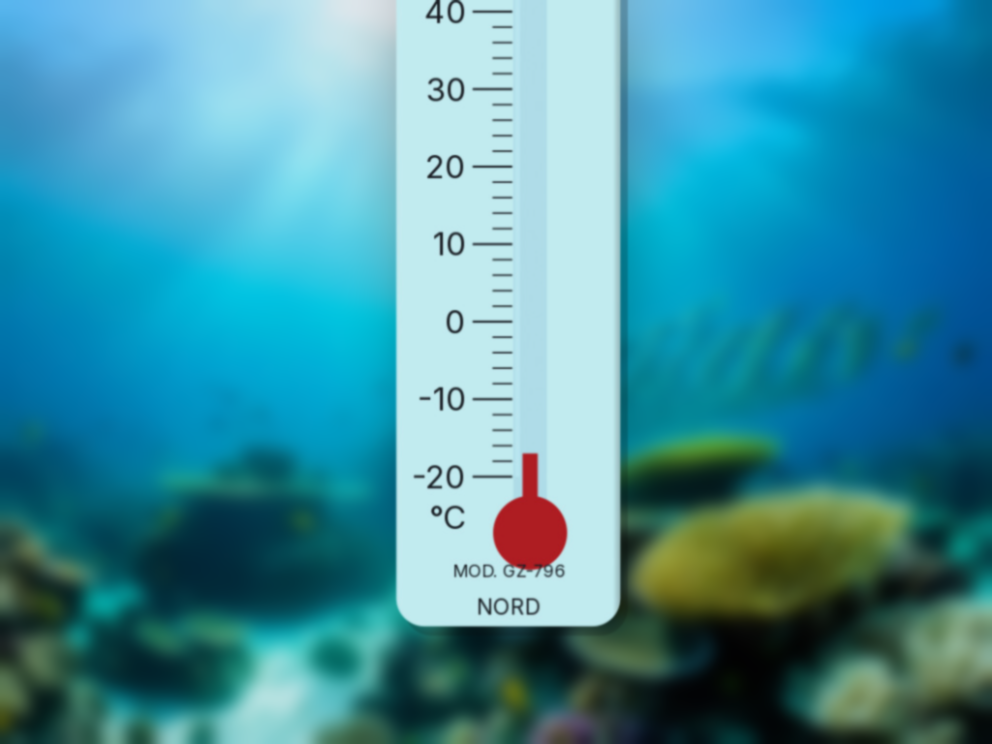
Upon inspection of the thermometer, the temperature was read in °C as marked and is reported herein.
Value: -17 °C
